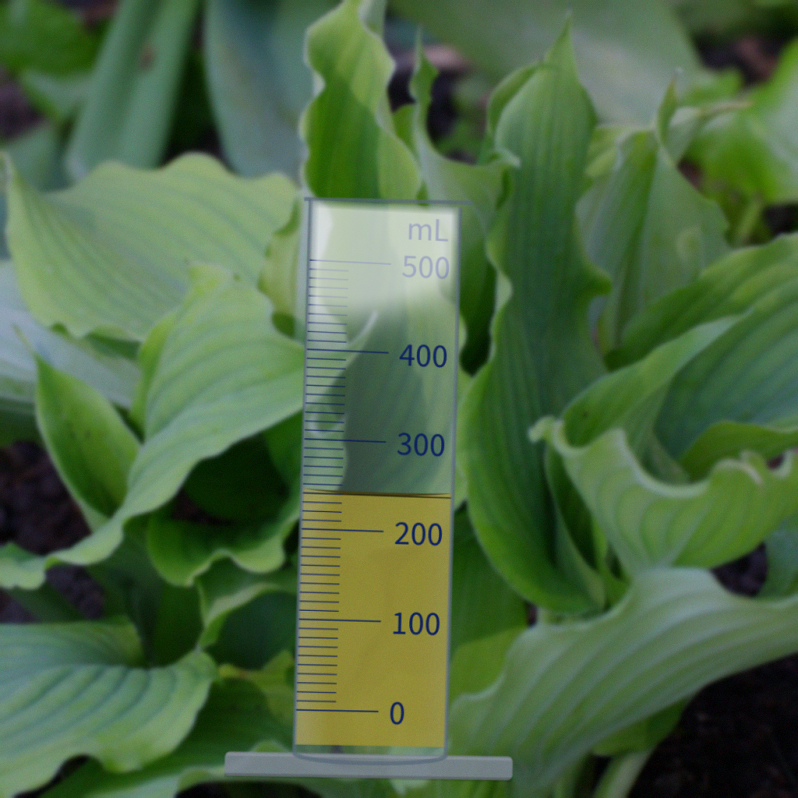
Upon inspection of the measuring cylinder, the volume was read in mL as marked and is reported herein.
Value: 240 mL
